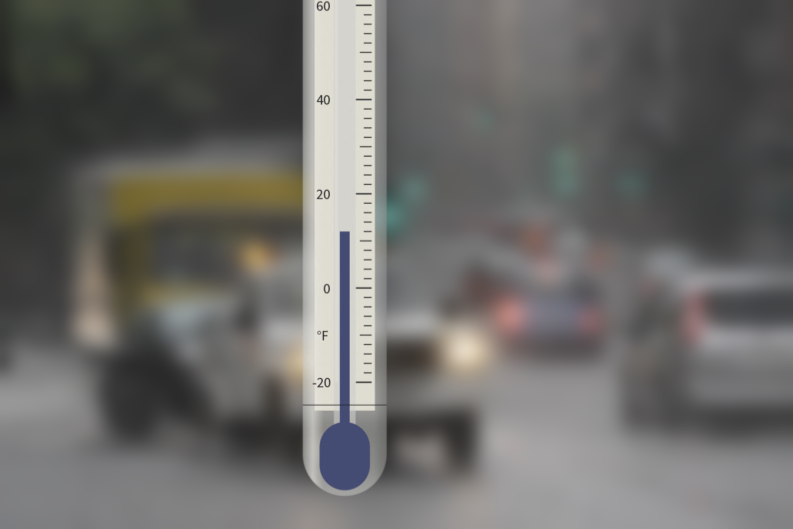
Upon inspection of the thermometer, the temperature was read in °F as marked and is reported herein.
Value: 12 °F
